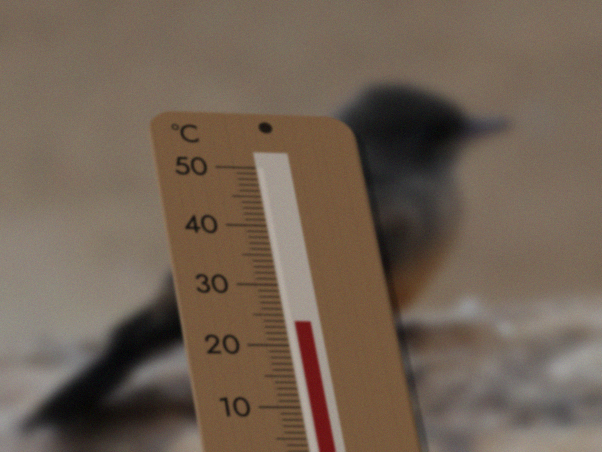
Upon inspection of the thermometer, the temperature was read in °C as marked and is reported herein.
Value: 24 °C
